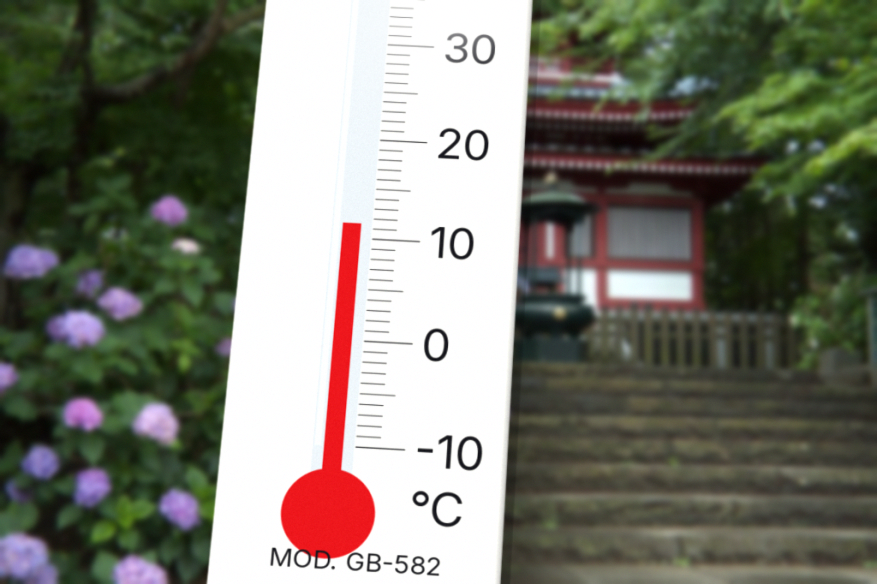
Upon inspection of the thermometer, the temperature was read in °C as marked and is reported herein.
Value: 11.5 °C
